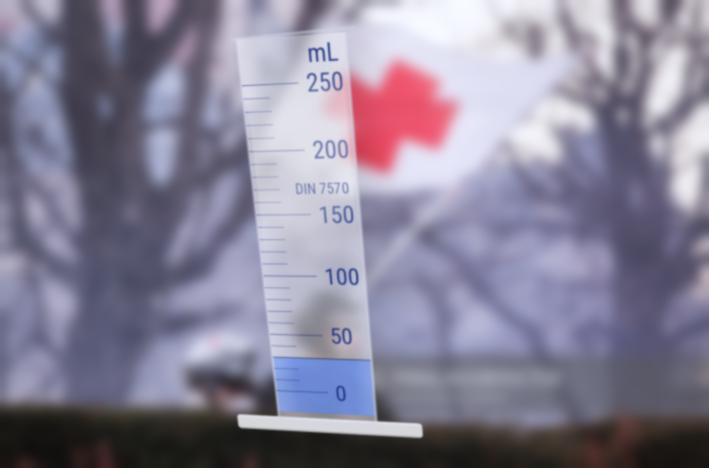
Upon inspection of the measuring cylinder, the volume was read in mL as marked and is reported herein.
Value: 30 mL
